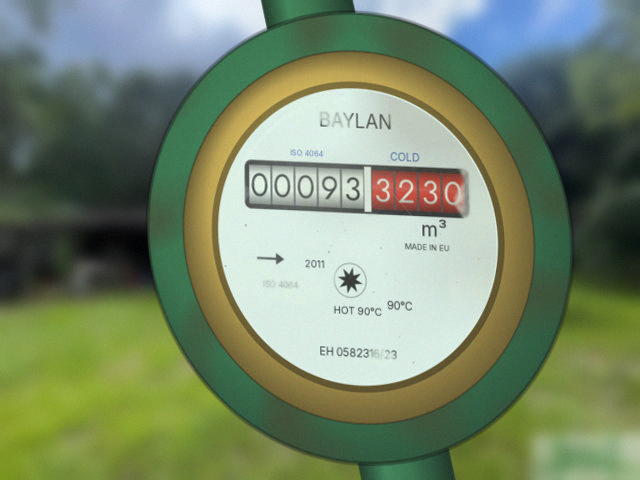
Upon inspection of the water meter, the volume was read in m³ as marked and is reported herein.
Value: 93.3230 m³
